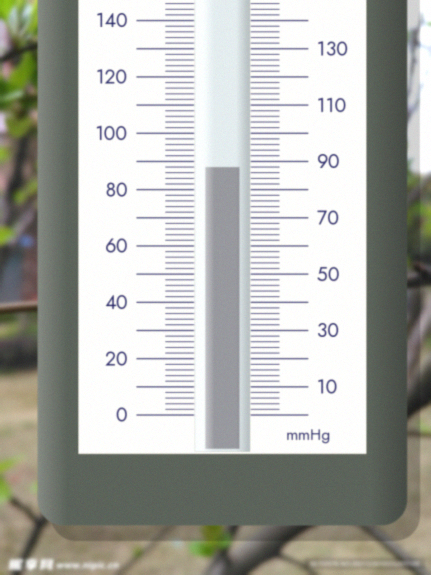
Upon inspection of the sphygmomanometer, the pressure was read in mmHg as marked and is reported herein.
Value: 88 mmHg
